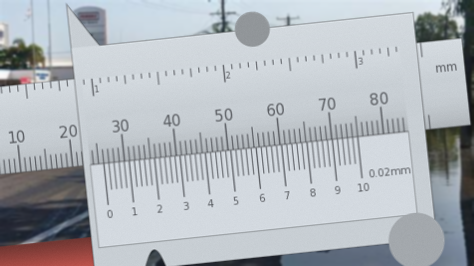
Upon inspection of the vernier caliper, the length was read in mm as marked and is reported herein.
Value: 26.0 mm
